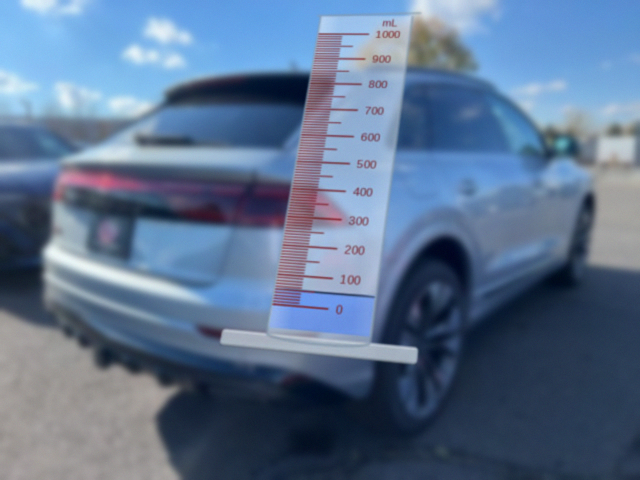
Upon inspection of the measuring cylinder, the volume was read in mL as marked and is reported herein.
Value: 50 mL
